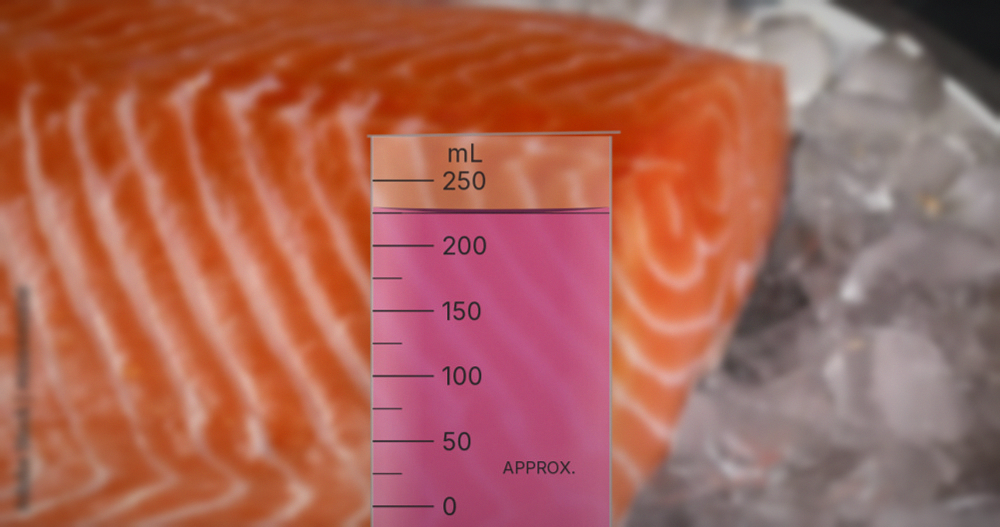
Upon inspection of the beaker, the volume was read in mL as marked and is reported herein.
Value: 225 mL
